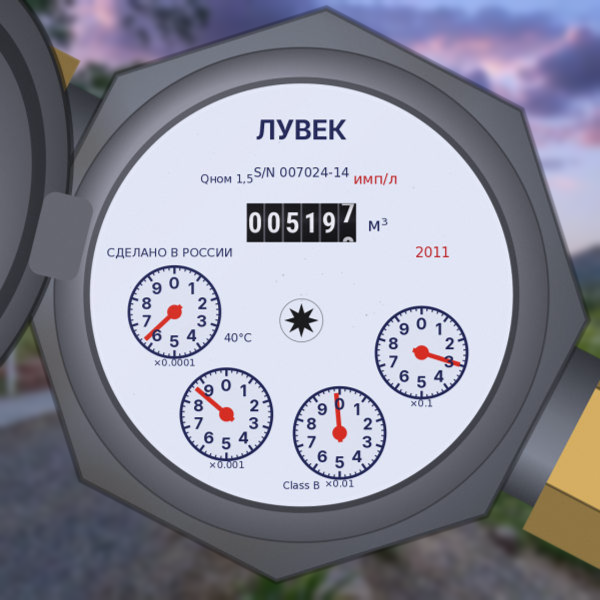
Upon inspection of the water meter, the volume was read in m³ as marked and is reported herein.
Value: 5197.2986 m³
